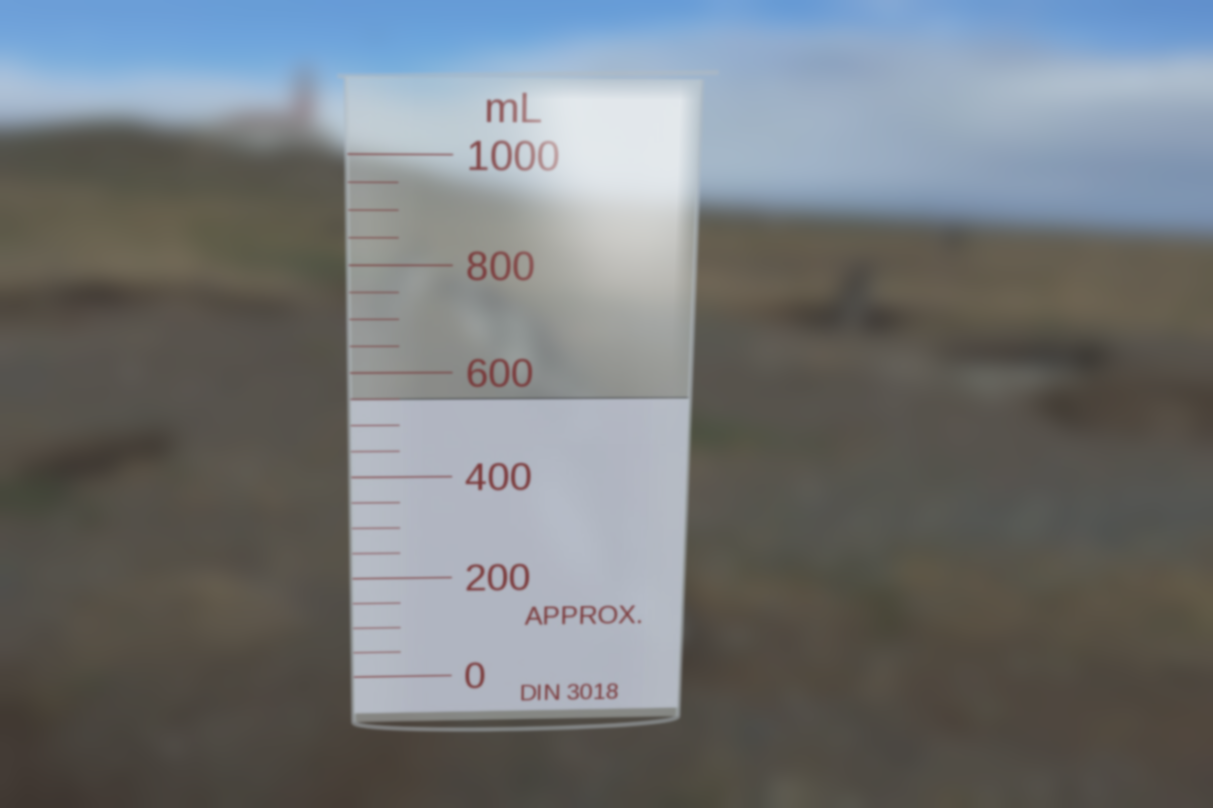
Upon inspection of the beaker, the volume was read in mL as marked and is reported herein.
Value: 550 mL
